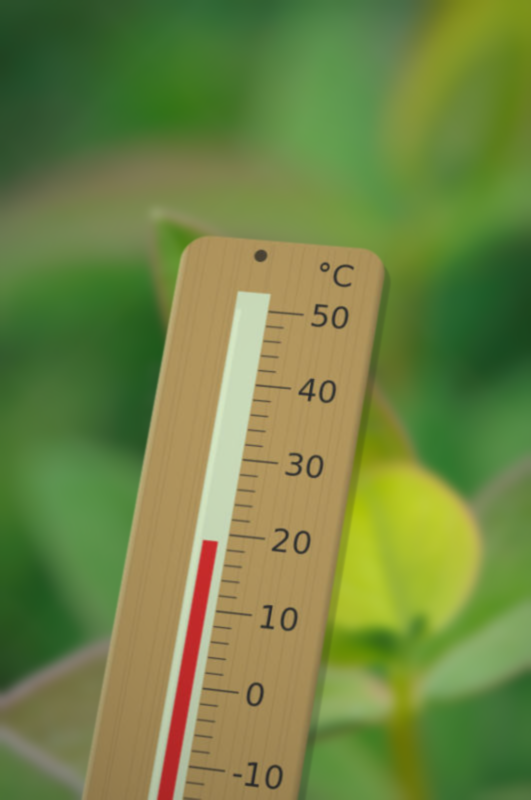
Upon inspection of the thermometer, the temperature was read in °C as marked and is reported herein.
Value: 19 °C
